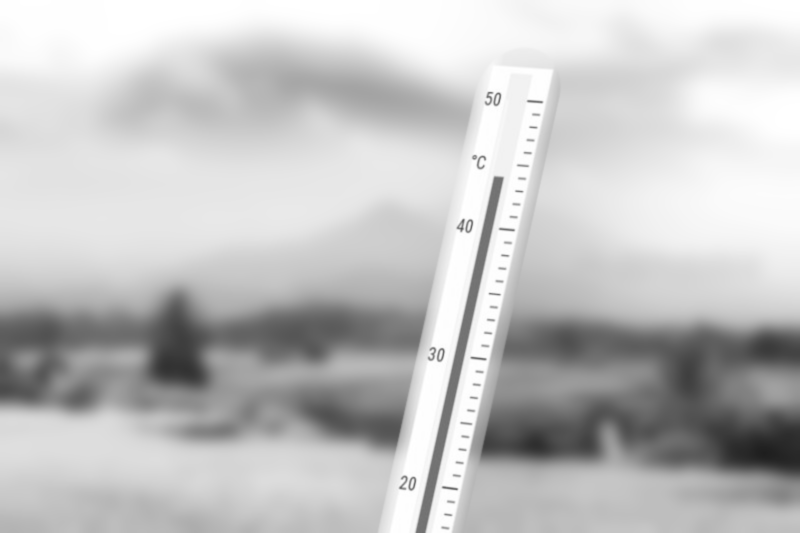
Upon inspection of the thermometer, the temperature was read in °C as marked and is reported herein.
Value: 44 °C
